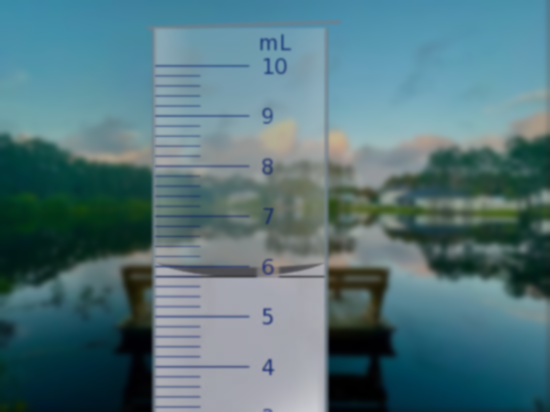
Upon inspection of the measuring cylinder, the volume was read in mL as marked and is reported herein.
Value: 5.8 mL
